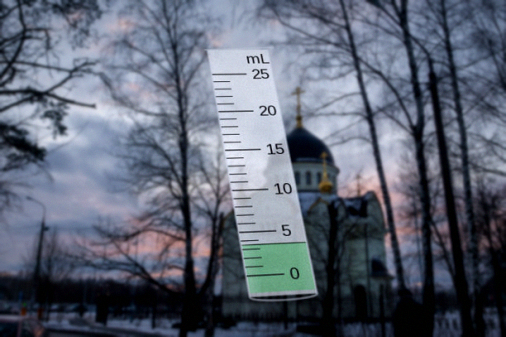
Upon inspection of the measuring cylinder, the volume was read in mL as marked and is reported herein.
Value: 3.5 mL
